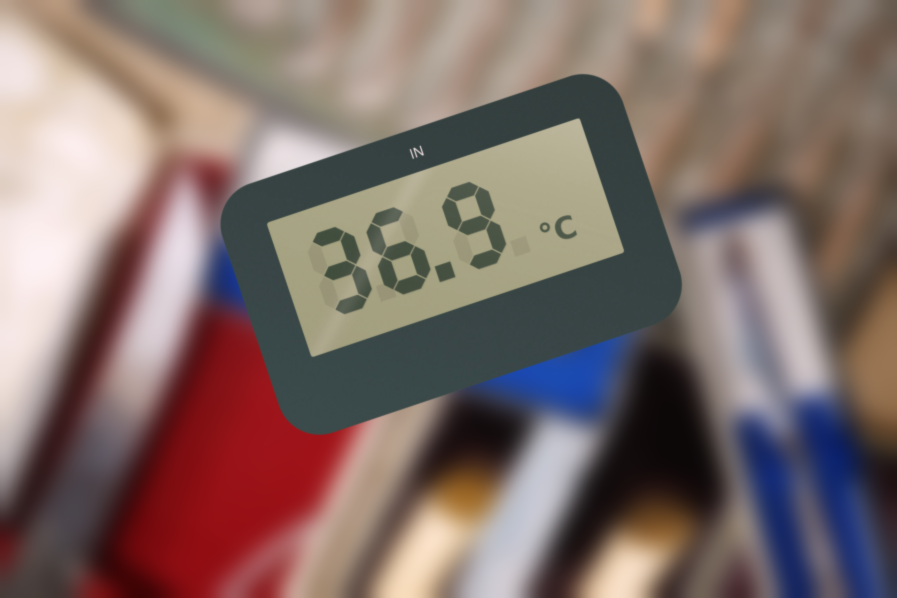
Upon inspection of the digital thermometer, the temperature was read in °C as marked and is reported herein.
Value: 36.9 °C
